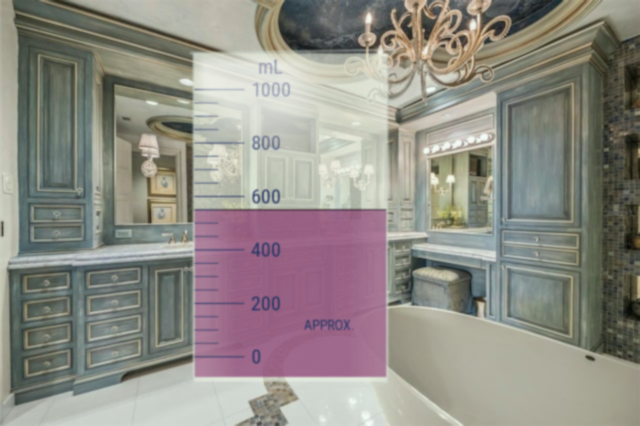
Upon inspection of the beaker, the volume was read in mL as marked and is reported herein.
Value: 550 mL
